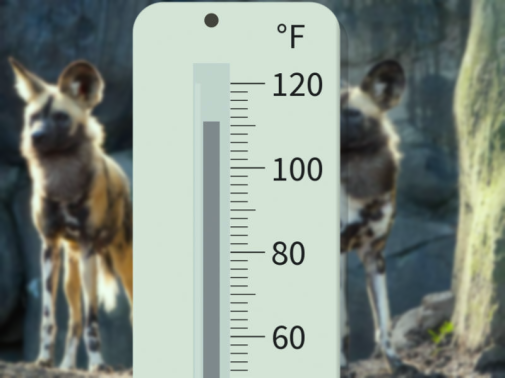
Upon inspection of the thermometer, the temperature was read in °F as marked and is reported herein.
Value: 111 °F
